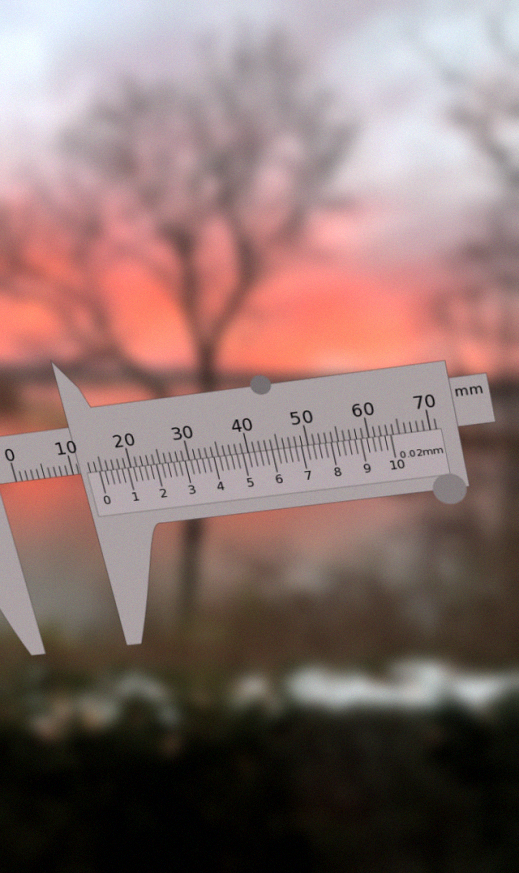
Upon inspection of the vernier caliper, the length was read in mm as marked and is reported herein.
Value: 14.6 mm
